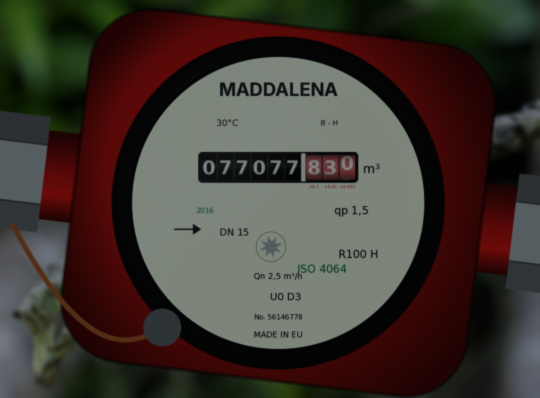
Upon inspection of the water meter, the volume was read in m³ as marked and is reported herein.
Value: 77077.830 m³
